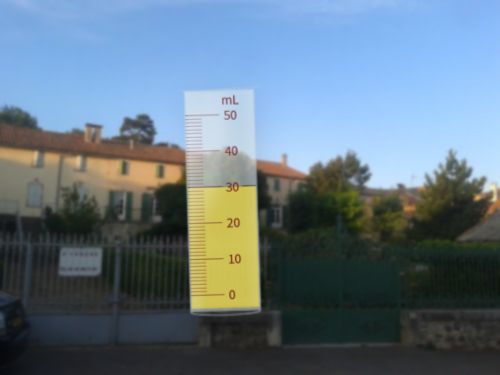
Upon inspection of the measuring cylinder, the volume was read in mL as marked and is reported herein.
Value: 30 mL
